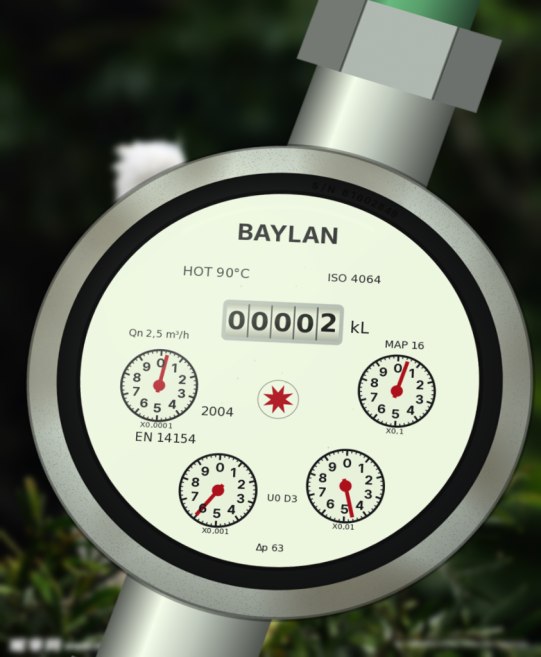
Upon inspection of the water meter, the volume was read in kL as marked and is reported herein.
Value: 2.0460 kL
